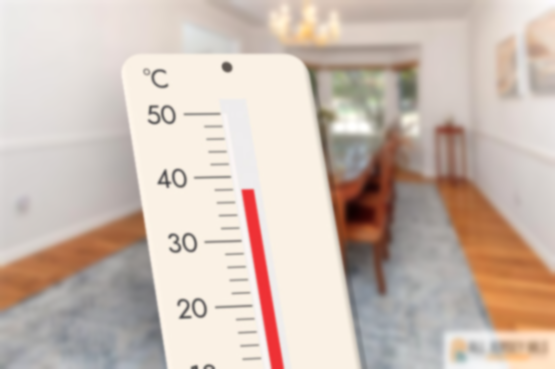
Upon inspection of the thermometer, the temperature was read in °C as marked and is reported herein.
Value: 38 °C
